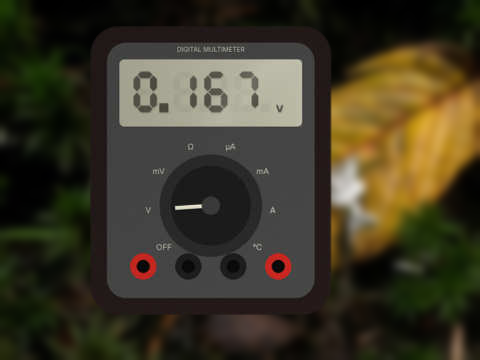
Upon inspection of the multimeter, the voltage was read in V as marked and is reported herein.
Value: 0.167 V
